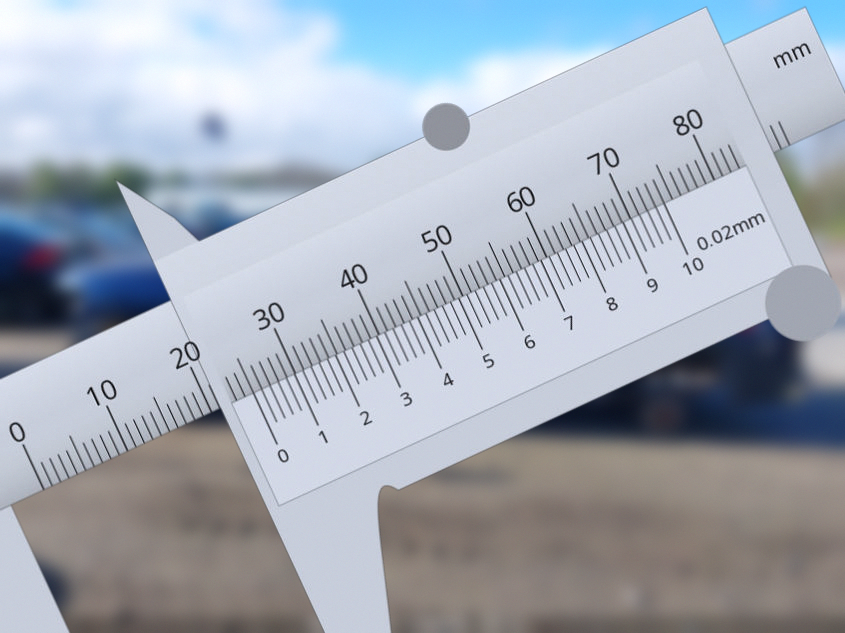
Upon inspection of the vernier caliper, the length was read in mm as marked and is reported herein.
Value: 25.0 mm
